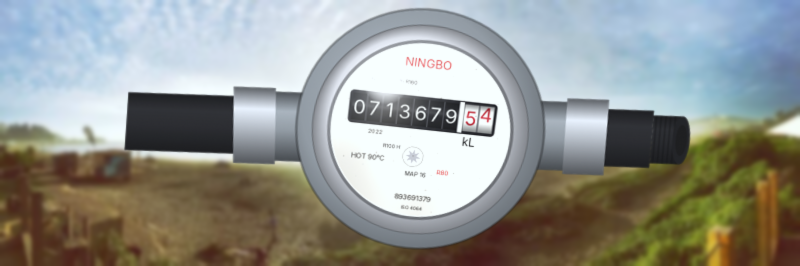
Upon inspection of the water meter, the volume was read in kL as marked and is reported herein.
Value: 713679.54 kL
